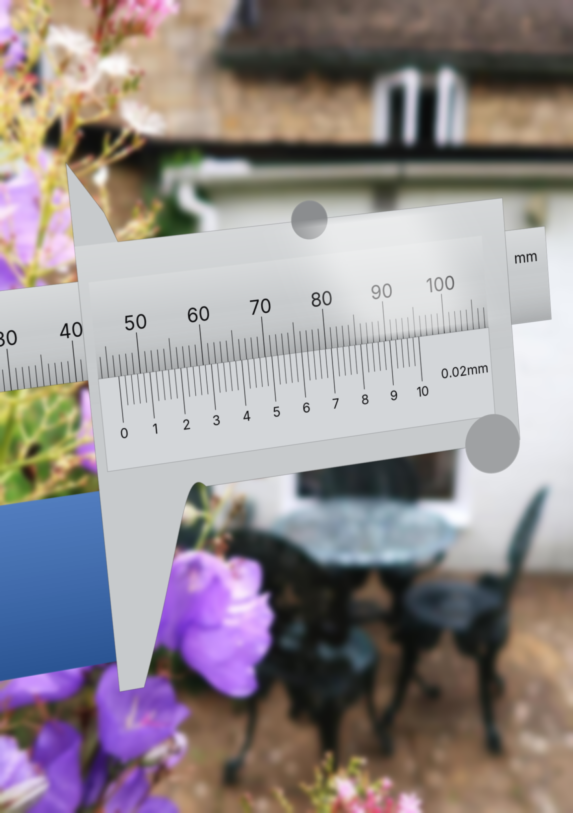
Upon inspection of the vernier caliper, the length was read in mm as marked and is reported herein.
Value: 46.6 mm
